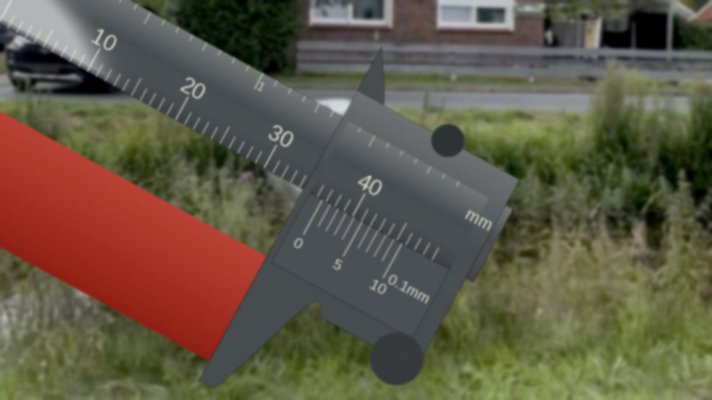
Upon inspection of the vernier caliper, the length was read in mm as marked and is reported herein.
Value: 36.6 mm
